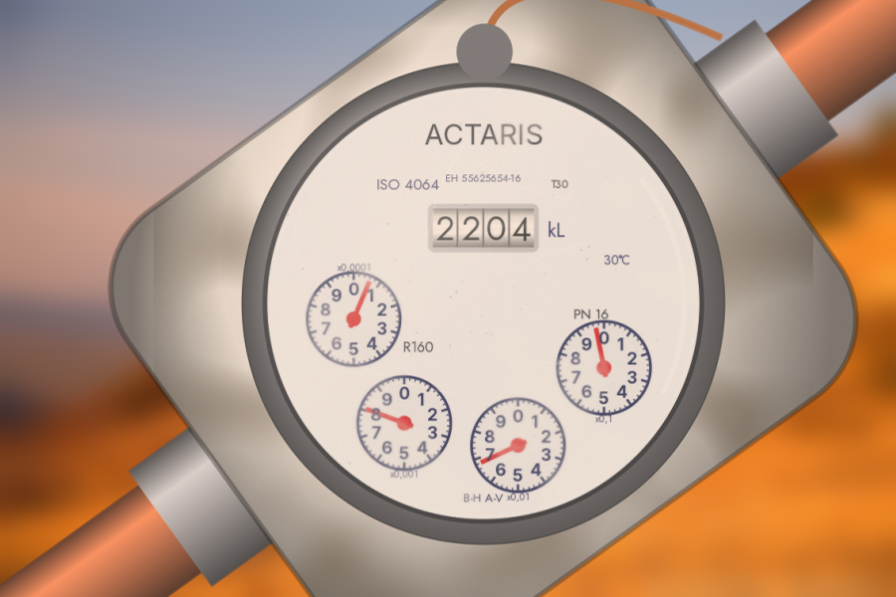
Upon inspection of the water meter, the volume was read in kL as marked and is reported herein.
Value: 2203.9680 kL
